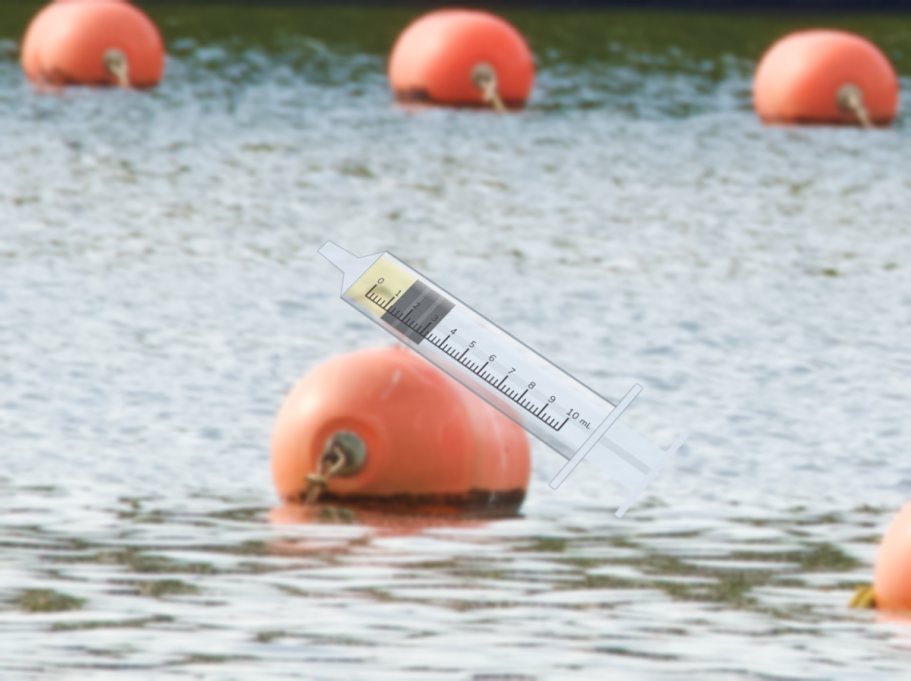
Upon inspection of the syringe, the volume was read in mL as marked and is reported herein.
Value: 1.2 mL
